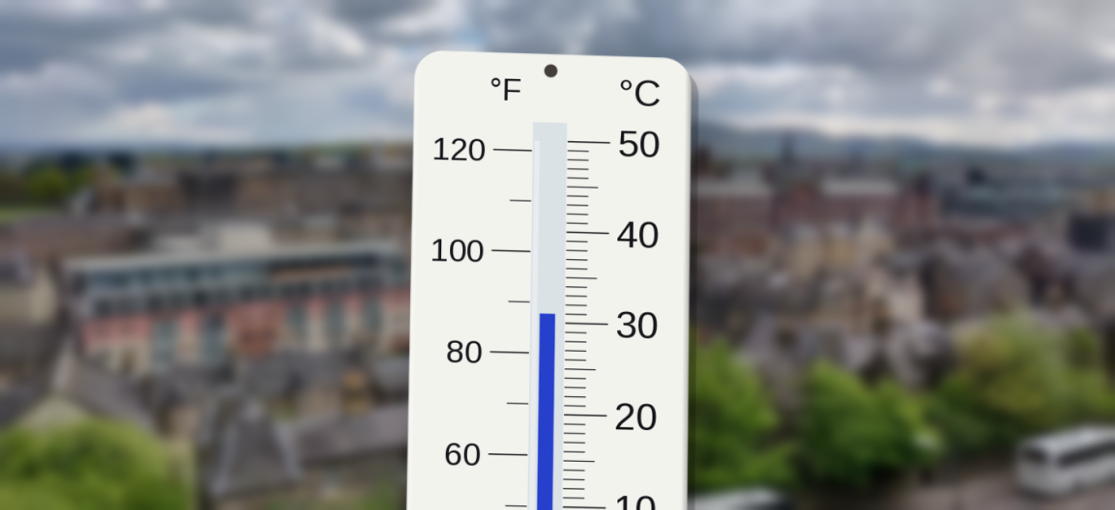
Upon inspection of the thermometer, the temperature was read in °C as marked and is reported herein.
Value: 31 °C
